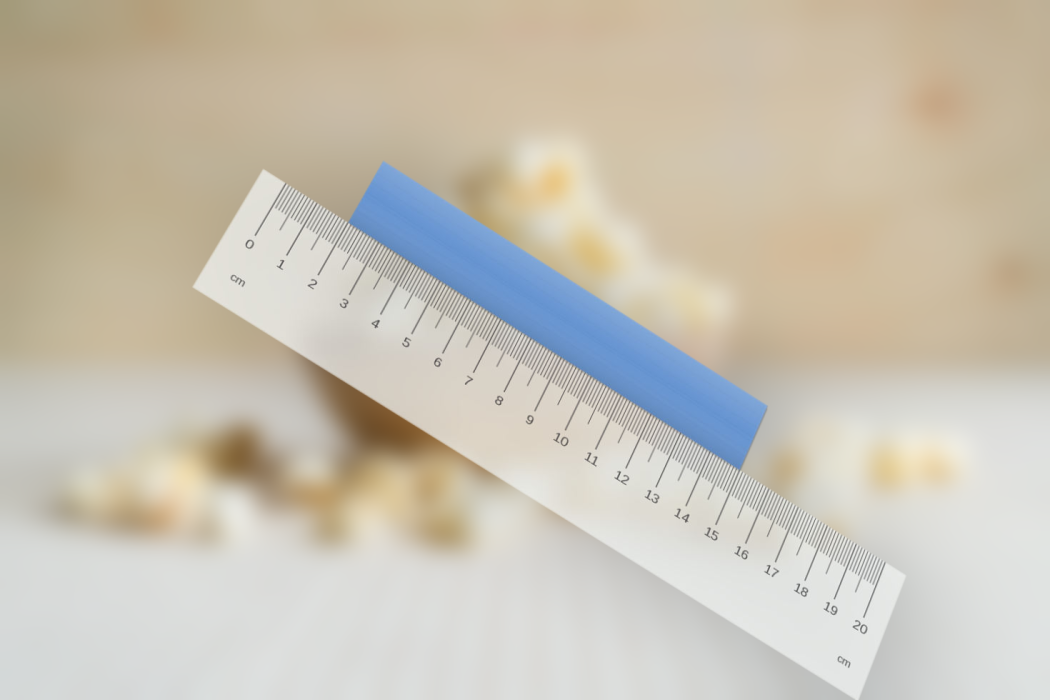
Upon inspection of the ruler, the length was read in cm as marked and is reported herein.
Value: 13 cm
